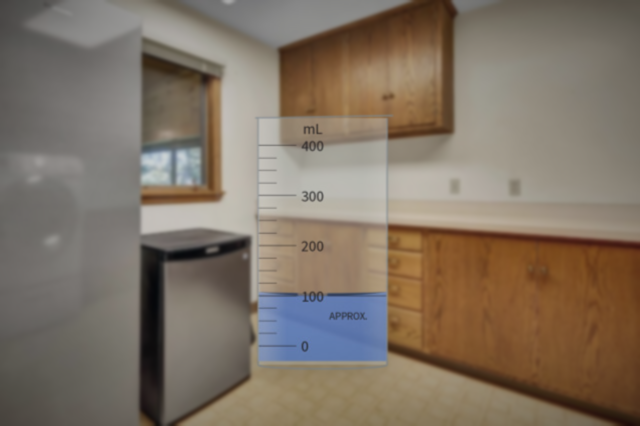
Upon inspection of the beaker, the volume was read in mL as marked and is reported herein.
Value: 100 mL
